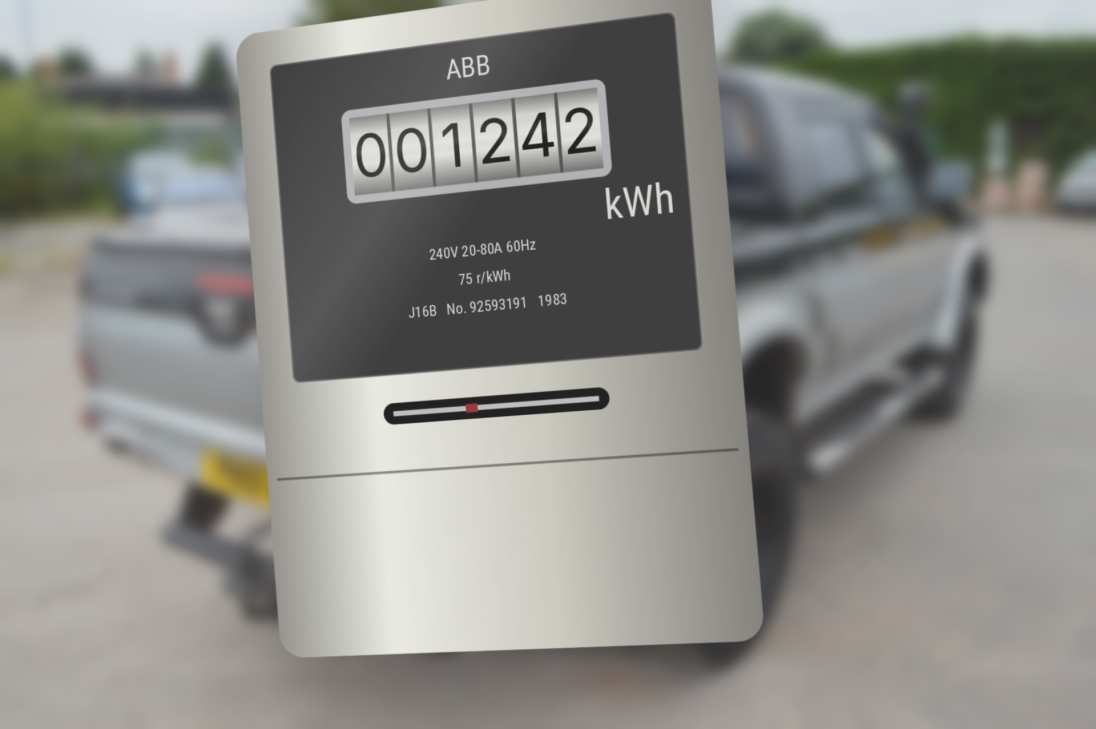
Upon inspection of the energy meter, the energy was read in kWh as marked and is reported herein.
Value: 1242 kWh
